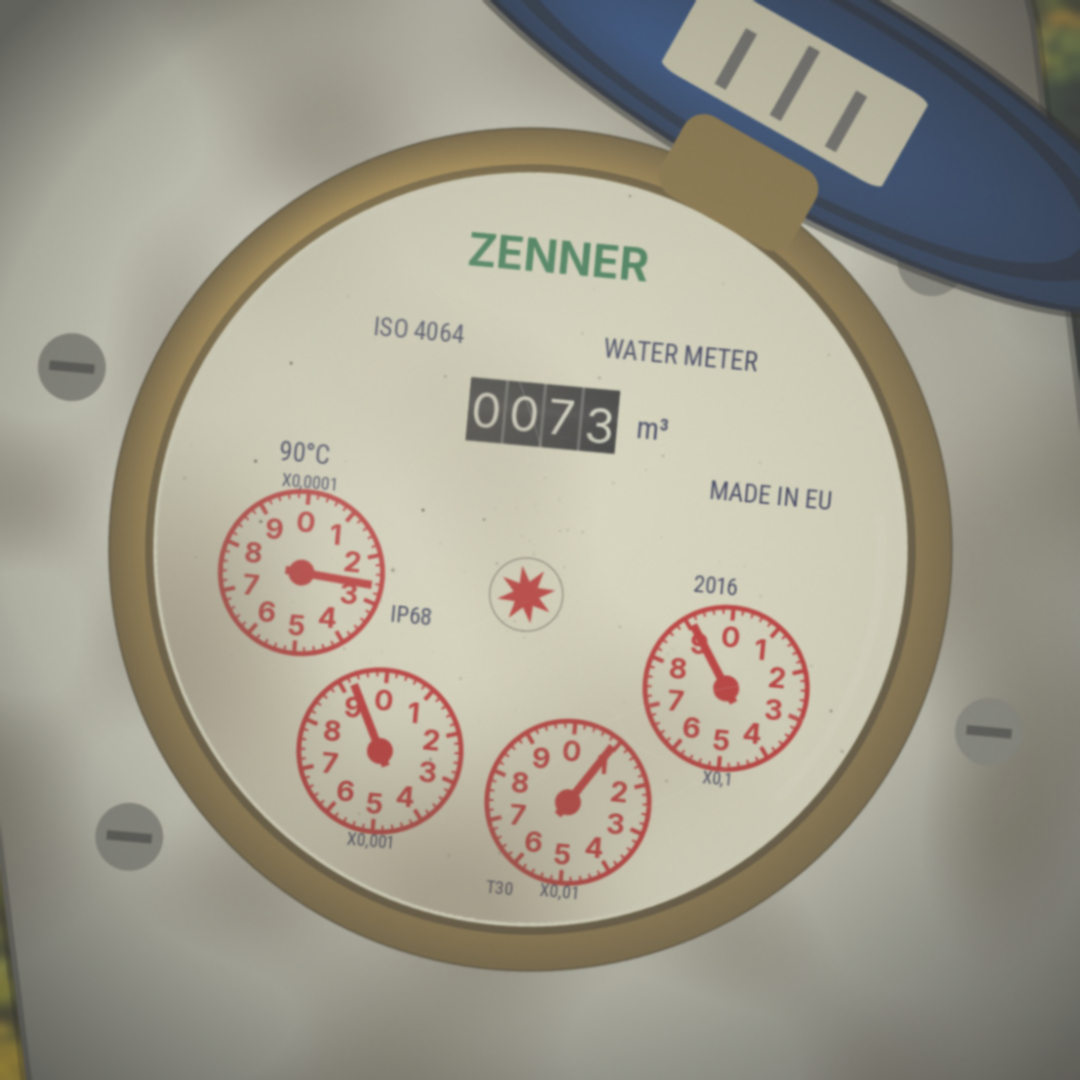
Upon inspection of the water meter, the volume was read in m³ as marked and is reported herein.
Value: 72.9092 m³
